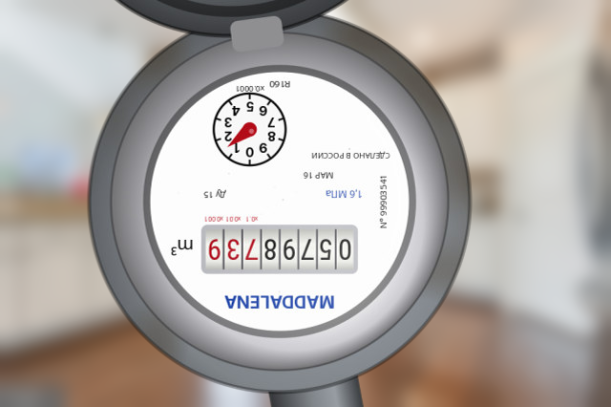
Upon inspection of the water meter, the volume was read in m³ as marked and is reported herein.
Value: 5798.7391 m³
